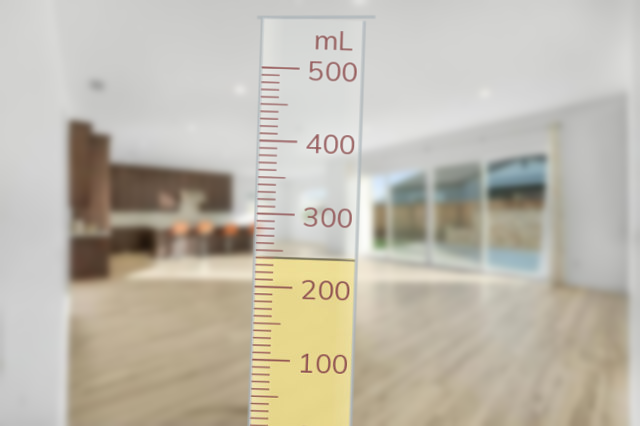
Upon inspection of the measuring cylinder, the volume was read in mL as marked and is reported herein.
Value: 240 mL
